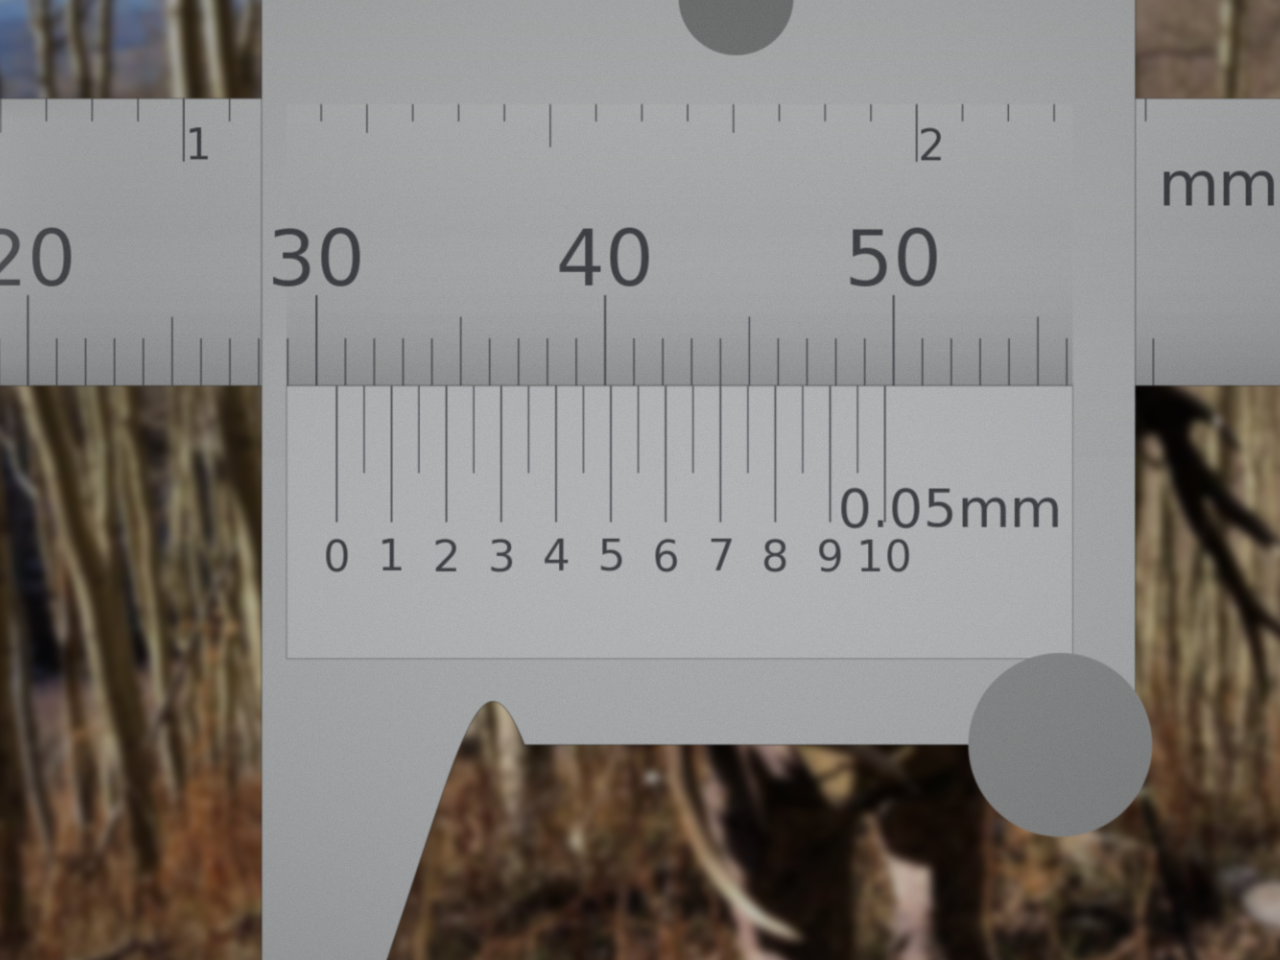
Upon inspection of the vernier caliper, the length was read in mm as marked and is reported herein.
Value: 30.70 mm
